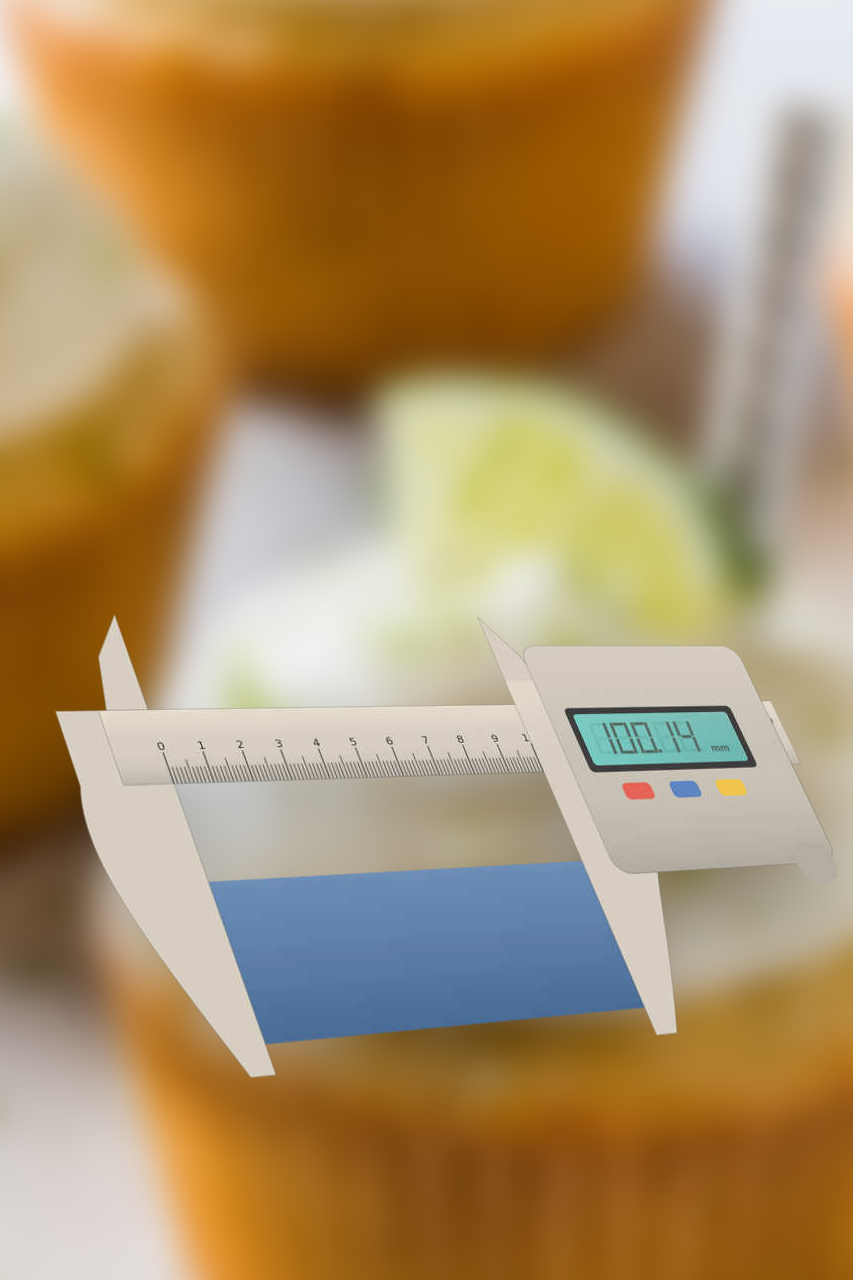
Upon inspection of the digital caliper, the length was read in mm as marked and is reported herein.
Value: 100.14 mm
